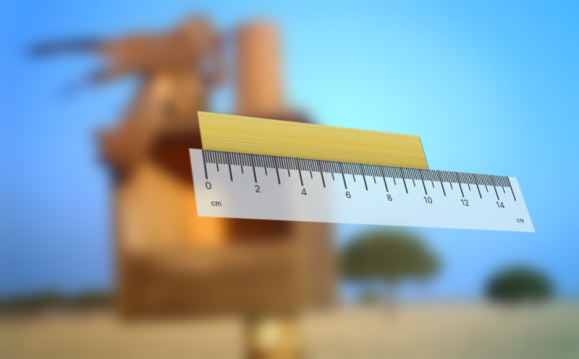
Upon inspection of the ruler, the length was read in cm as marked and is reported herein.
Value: 10.5 cm
